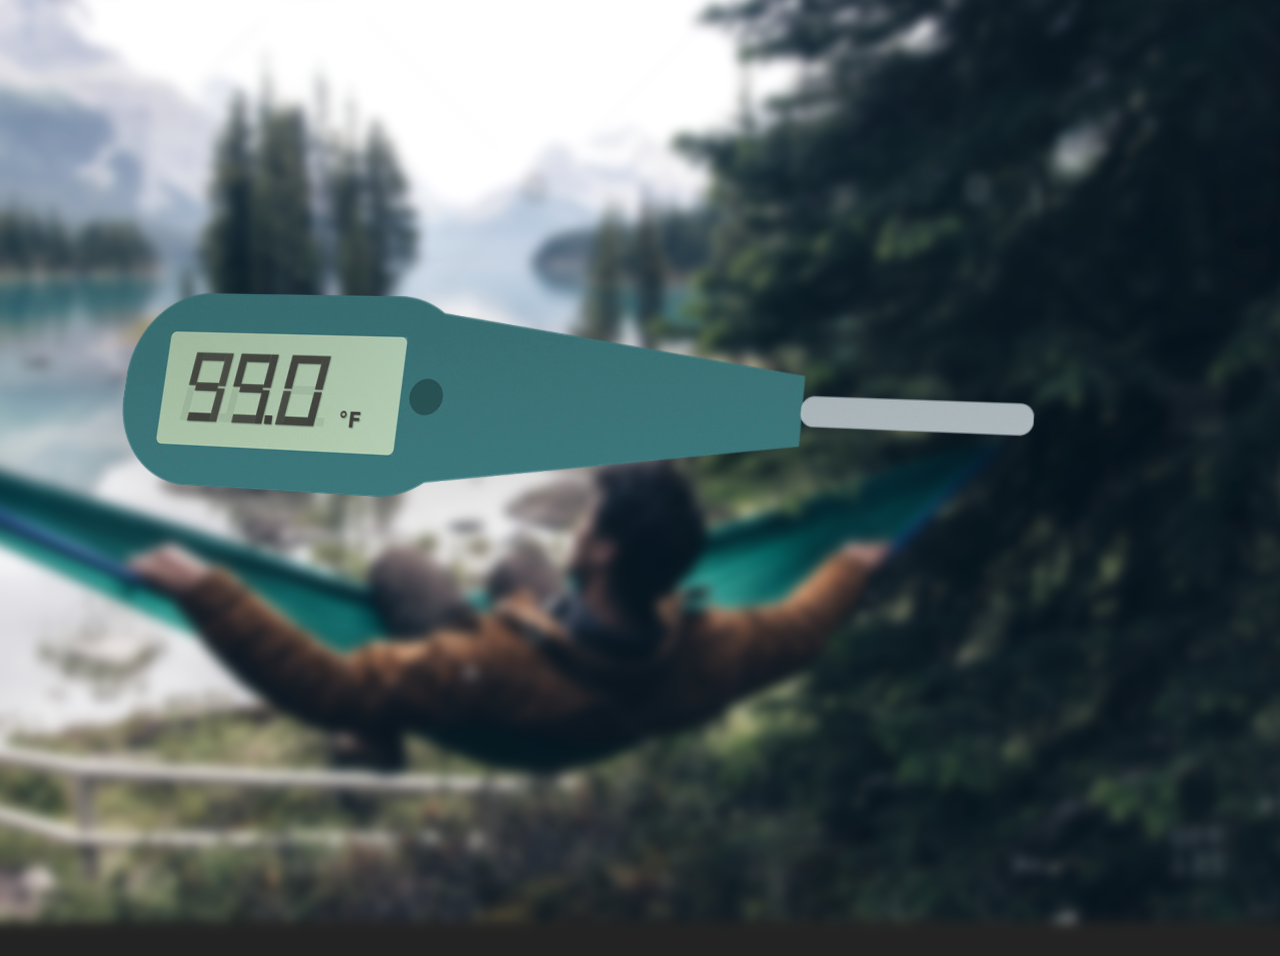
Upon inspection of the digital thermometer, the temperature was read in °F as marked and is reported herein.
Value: 99.0 °F
